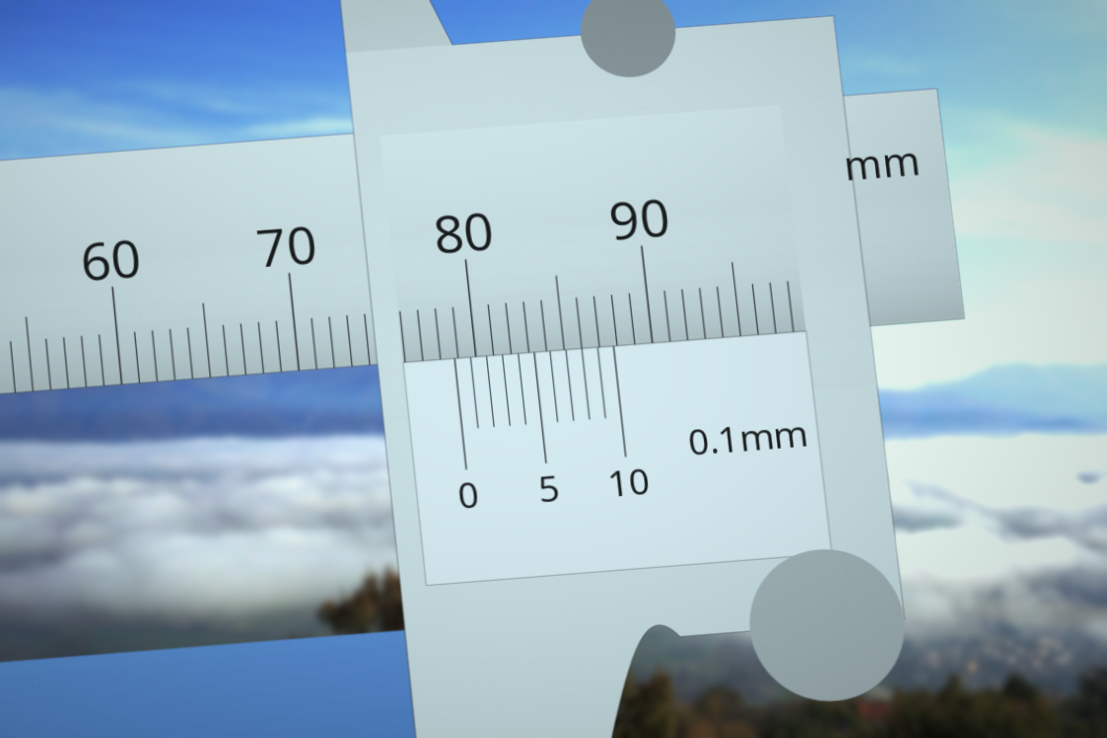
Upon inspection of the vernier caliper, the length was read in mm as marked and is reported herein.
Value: 78.8 mm
